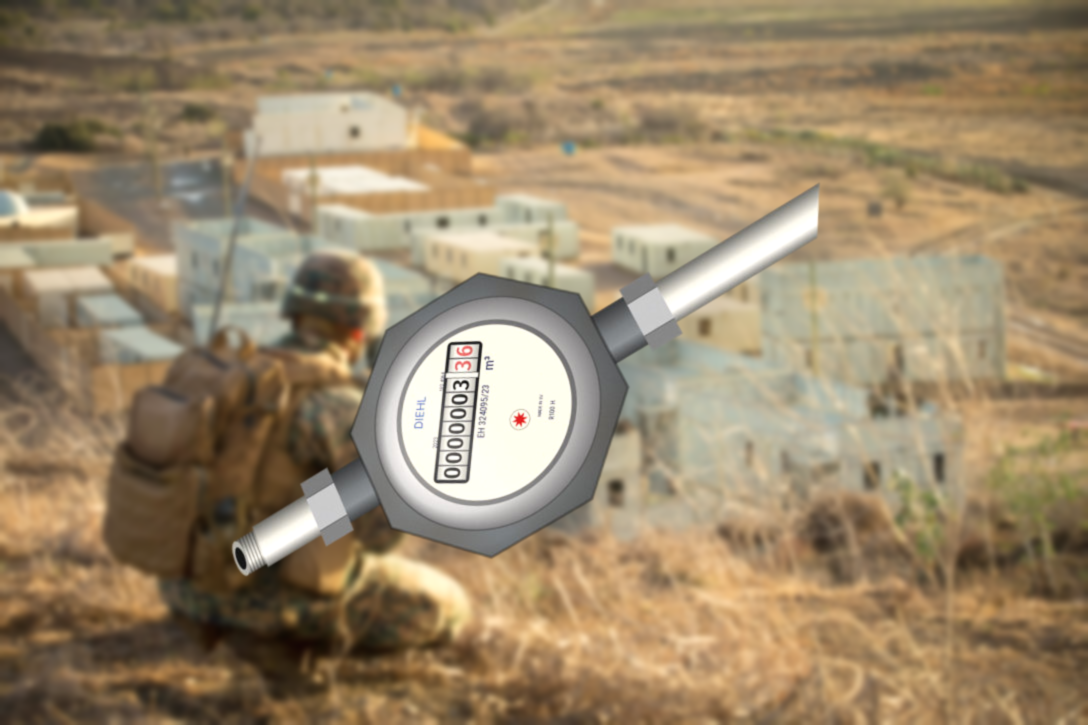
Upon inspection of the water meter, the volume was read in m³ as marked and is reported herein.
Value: 3.36 m³
